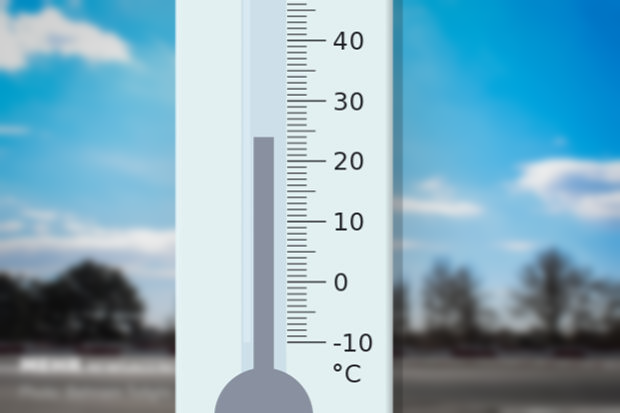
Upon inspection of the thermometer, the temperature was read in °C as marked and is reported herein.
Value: 24 °C
